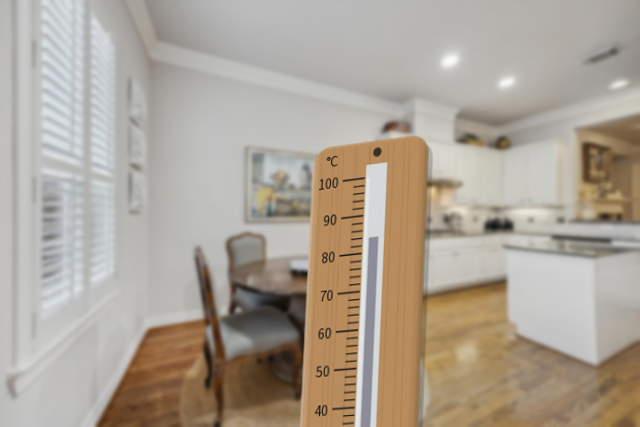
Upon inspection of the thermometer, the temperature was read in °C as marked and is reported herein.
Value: 84 °C
